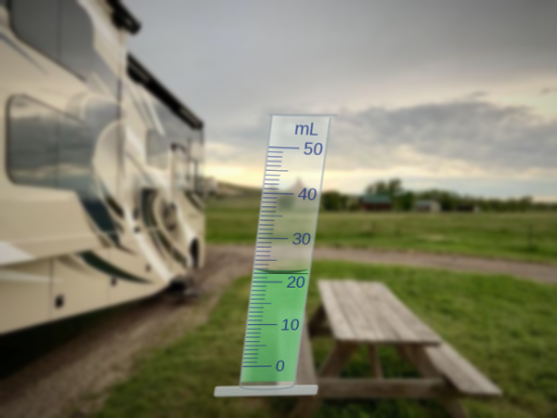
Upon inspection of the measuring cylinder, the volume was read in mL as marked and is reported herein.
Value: 22 mL
